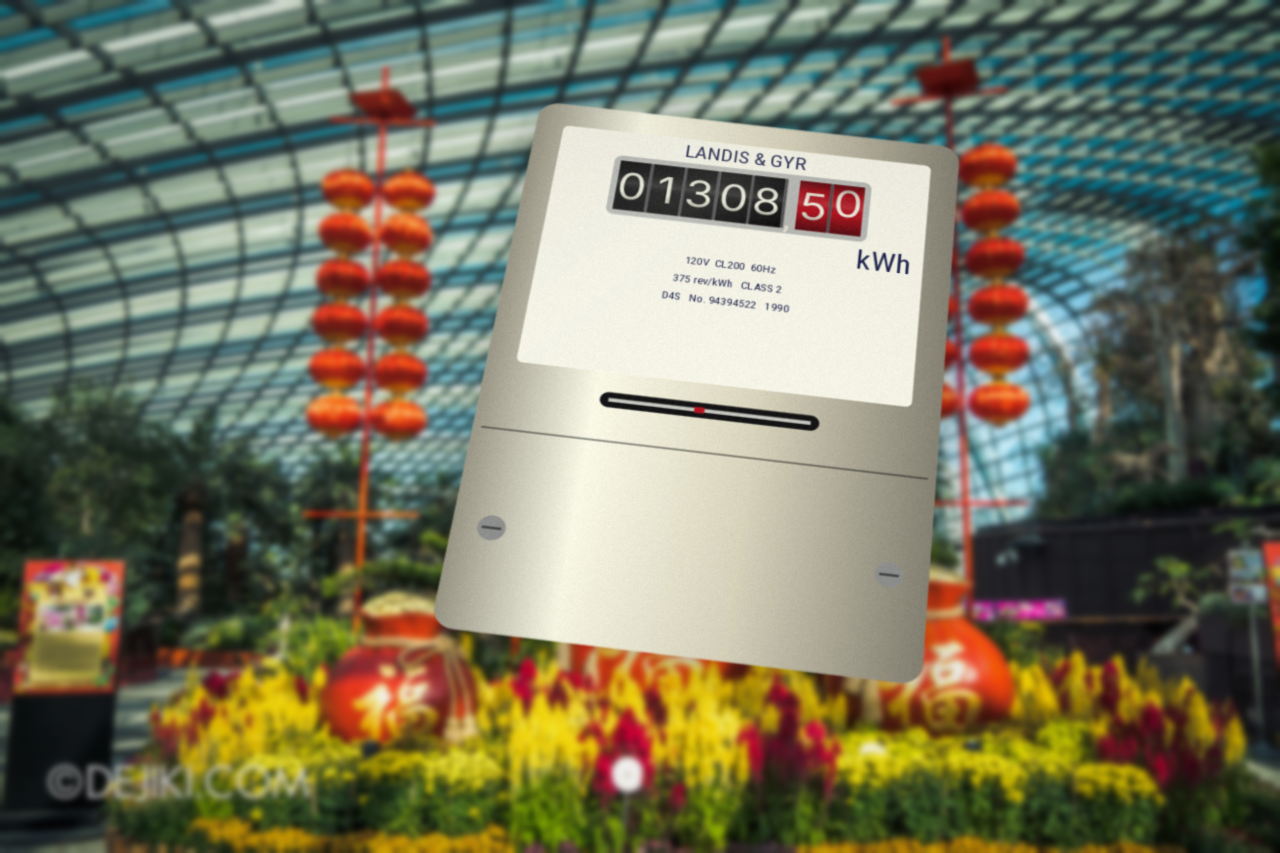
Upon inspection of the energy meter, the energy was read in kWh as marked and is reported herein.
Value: 1308.50 kWh
